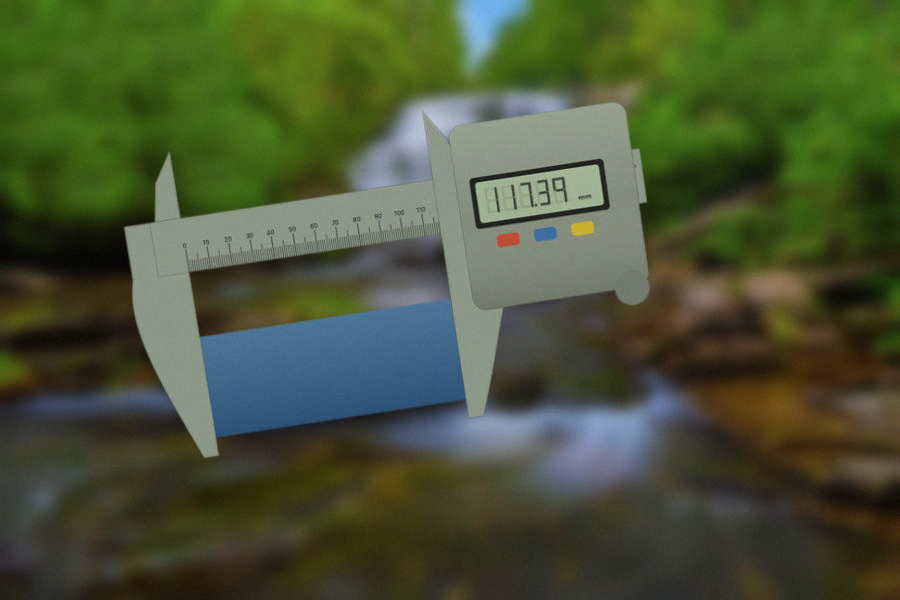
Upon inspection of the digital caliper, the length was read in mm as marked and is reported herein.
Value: 117.39 mm
